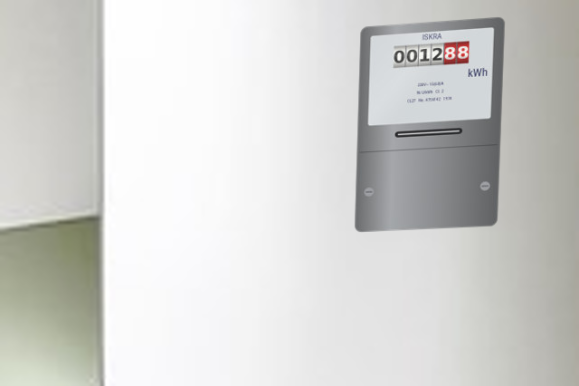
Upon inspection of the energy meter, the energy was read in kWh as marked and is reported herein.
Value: 12.88 kWh
